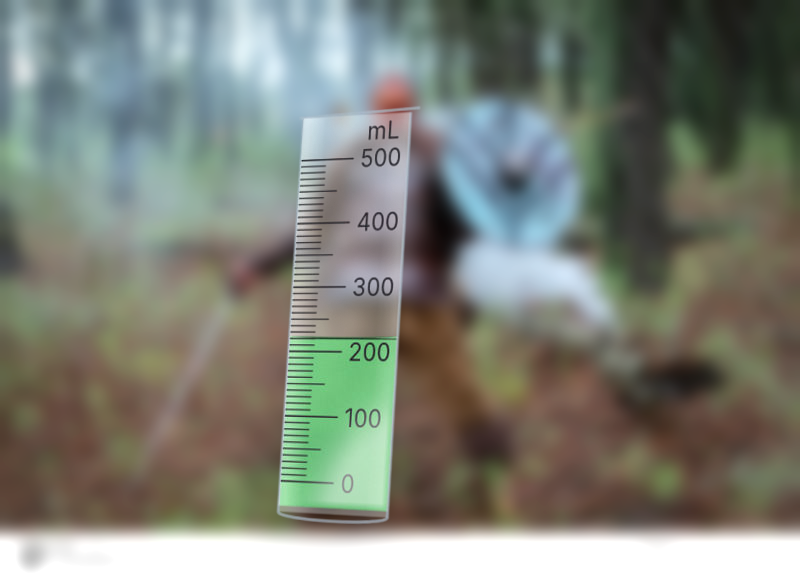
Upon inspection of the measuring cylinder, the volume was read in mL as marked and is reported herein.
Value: 220 mL
